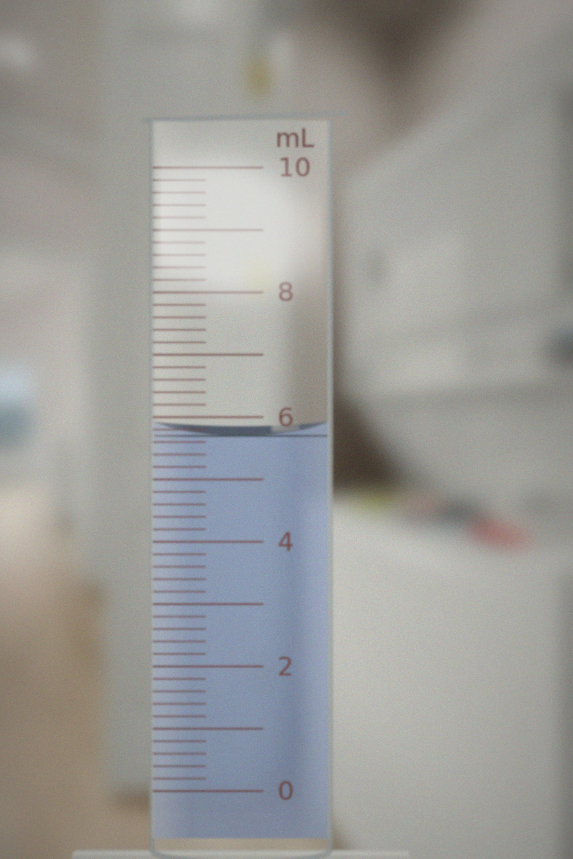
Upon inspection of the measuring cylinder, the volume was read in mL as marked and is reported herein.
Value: 5.7 mL
